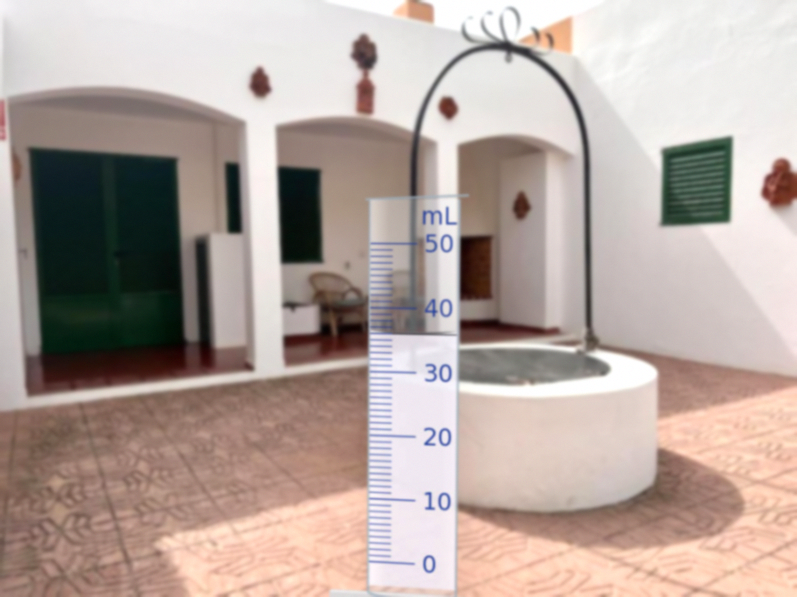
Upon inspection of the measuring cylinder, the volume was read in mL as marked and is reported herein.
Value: 36 mL
